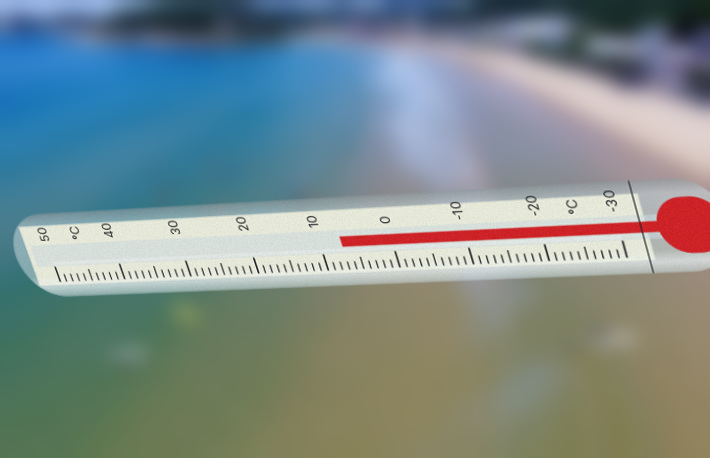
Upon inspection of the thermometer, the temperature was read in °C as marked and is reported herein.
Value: 7 °C
